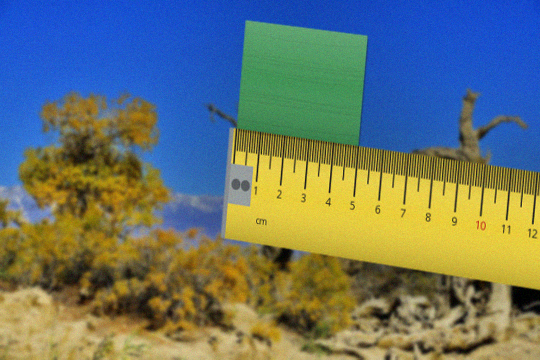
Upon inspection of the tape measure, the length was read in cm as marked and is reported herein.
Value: 5 cm
